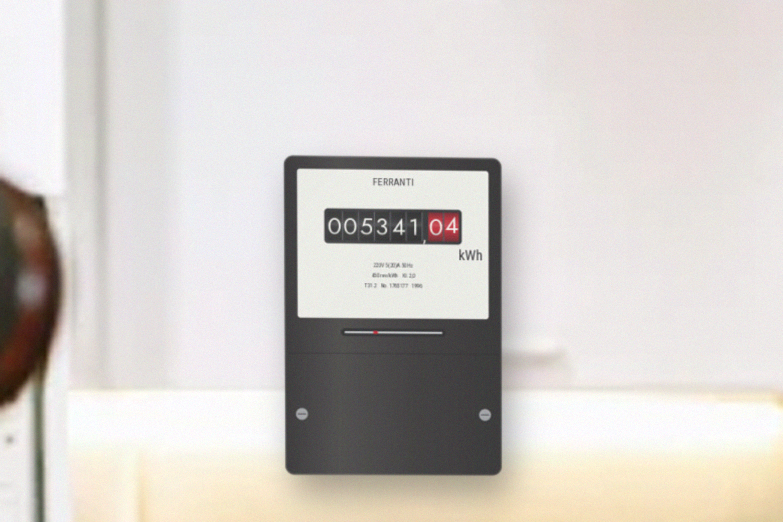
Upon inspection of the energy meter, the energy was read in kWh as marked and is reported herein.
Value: 5341.04 kWh
